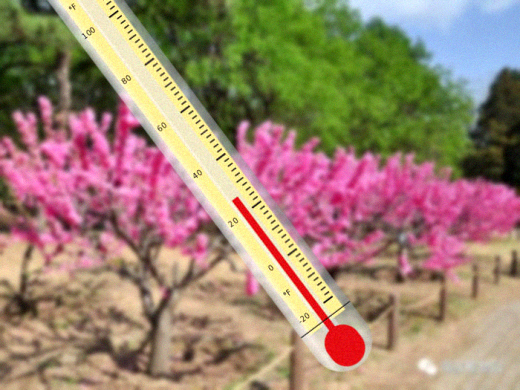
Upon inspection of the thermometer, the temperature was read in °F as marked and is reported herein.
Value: 26 °F
